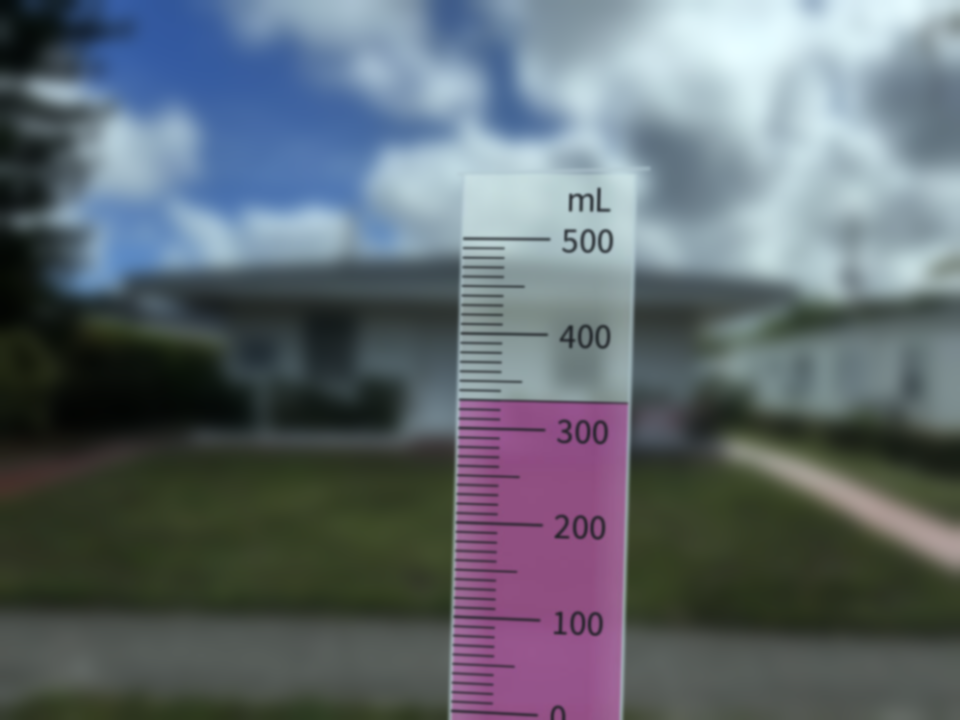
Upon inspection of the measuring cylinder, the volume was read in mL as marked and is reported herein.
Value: 330 mL
